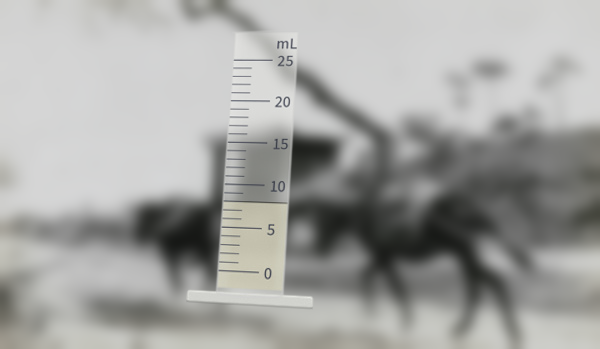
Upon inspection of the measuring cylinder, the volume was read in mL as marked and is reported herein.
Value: 8 mL
